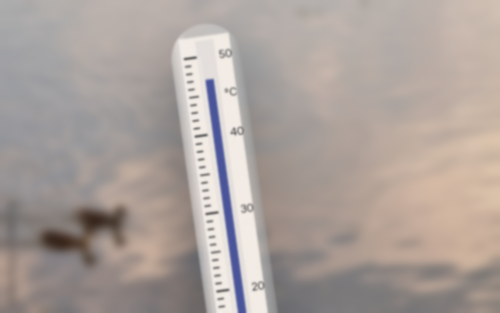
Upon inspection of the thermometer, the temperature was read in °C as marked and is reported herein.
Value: 47 °C
